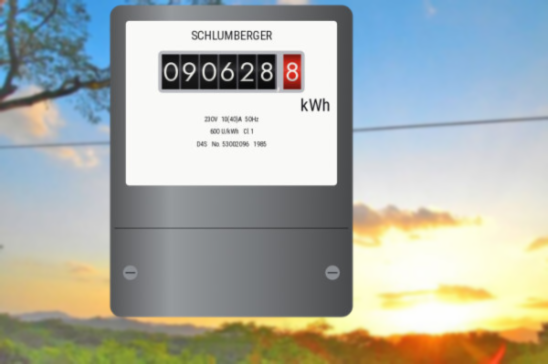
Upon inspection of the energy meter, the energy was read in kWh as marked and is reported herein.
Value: 90628.8 kWh
